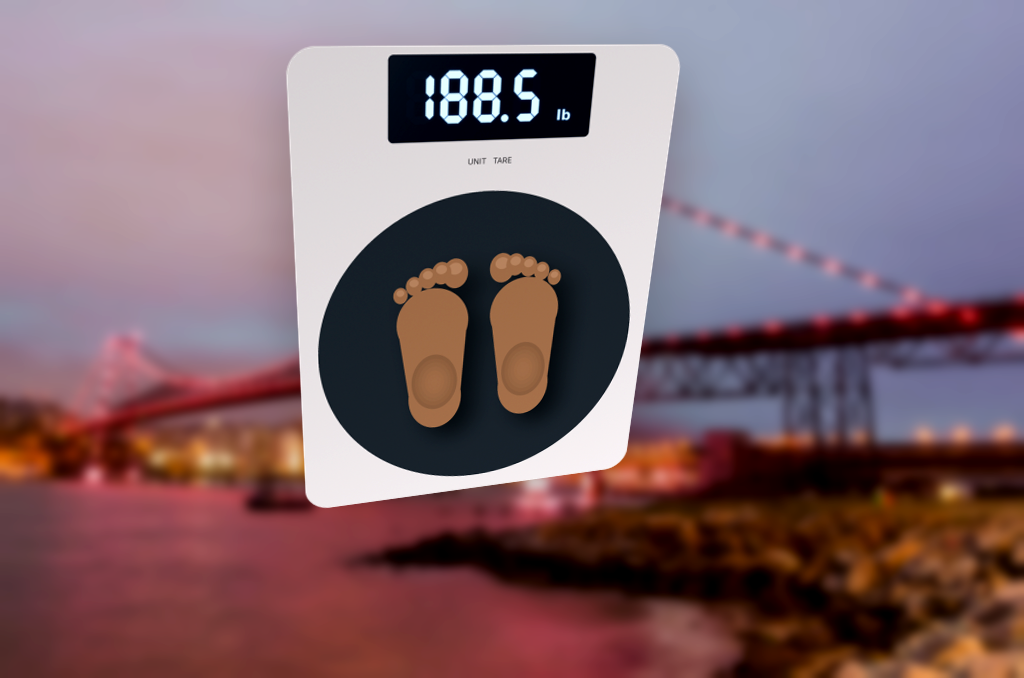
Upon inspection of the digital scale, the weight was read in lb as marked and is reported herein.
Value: 188.5 lb
